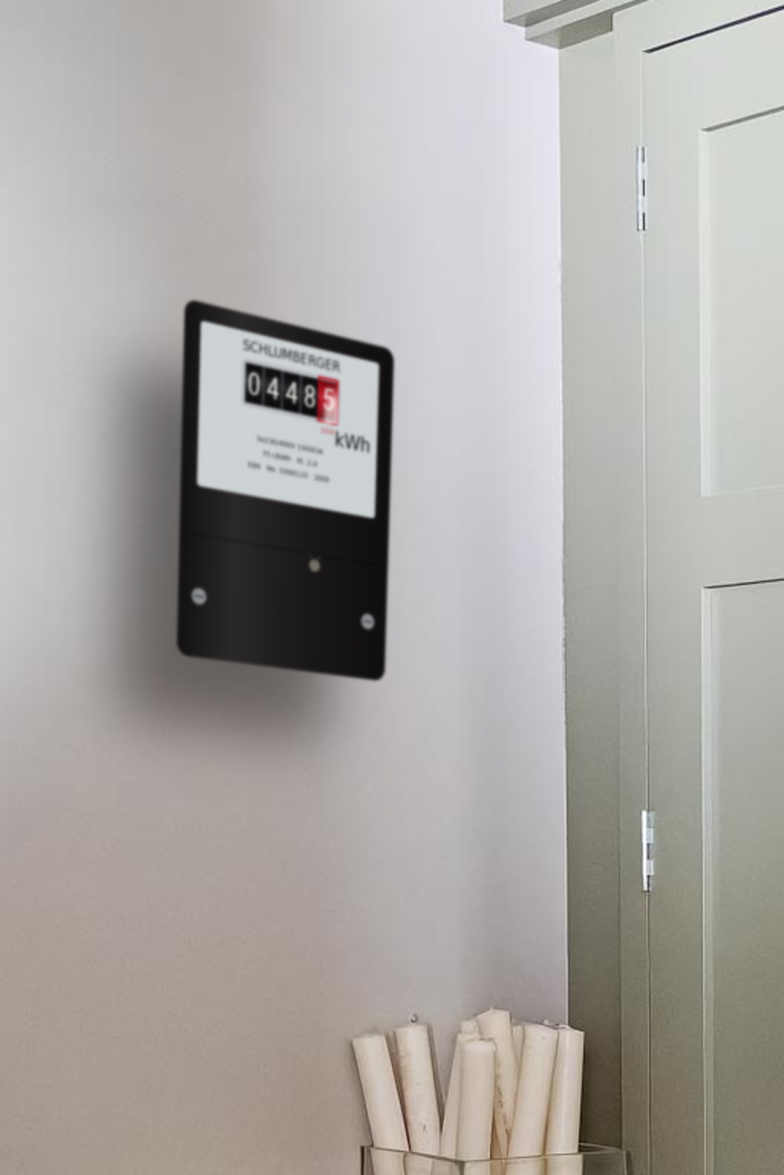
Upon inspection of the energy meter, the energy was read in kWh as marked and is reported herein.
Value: 448.5 kWh
